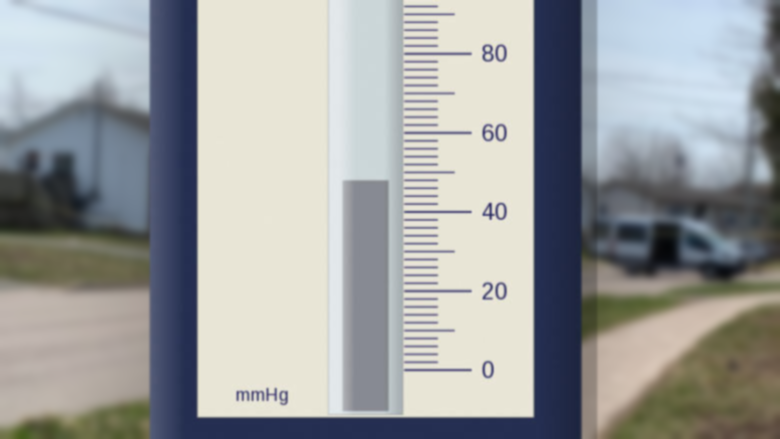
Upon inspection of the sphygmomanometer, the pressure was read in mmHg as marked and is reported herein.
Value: 48 mmHg
